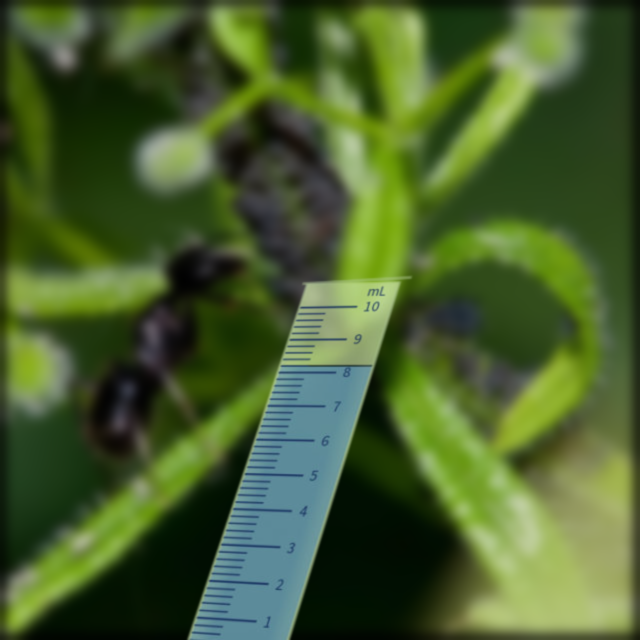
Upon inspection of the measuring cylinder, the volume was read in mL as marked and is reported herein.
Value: 8.2 mL
